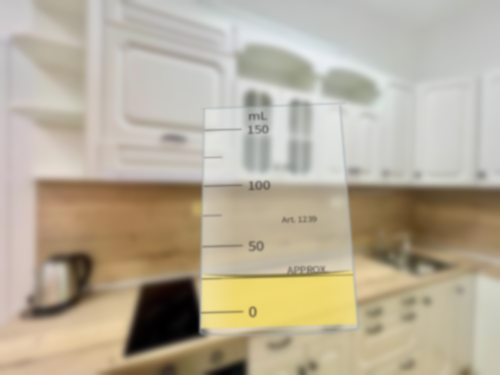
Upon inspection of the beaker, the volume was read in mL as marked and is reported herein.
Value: 25 mL
